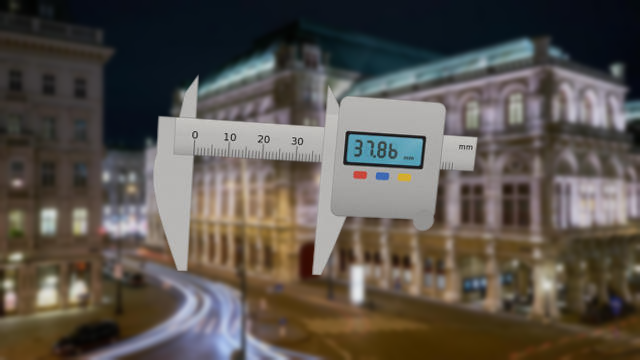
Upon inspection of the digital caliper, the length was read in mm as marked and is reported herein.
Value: 37.86 mm
